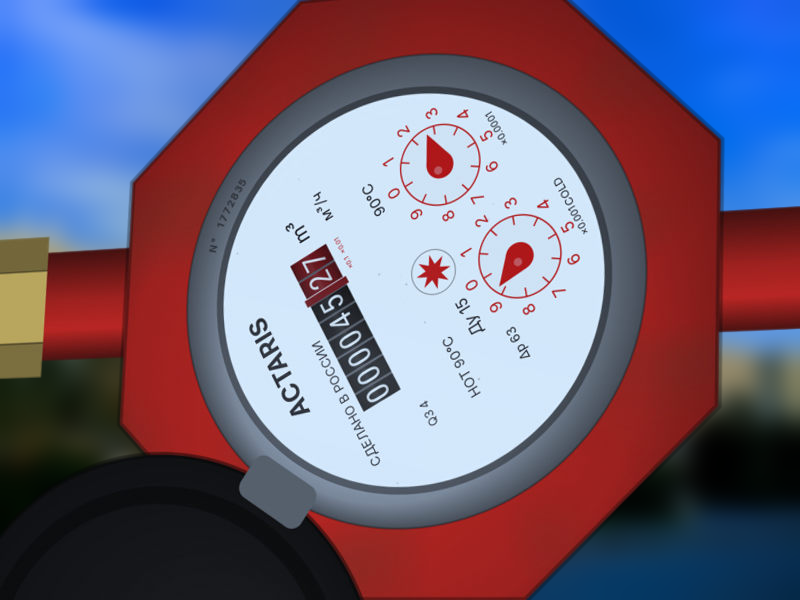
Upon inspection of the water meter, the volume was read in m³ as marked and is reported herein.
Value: 45.2692 m³
